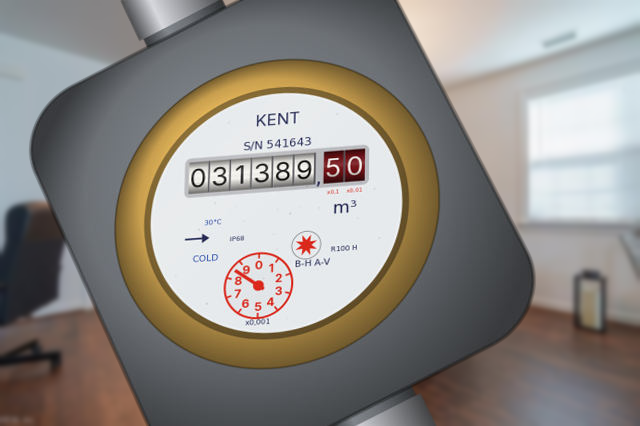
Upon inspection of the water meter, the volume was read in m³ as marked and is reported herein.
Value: 31389.508 m³
